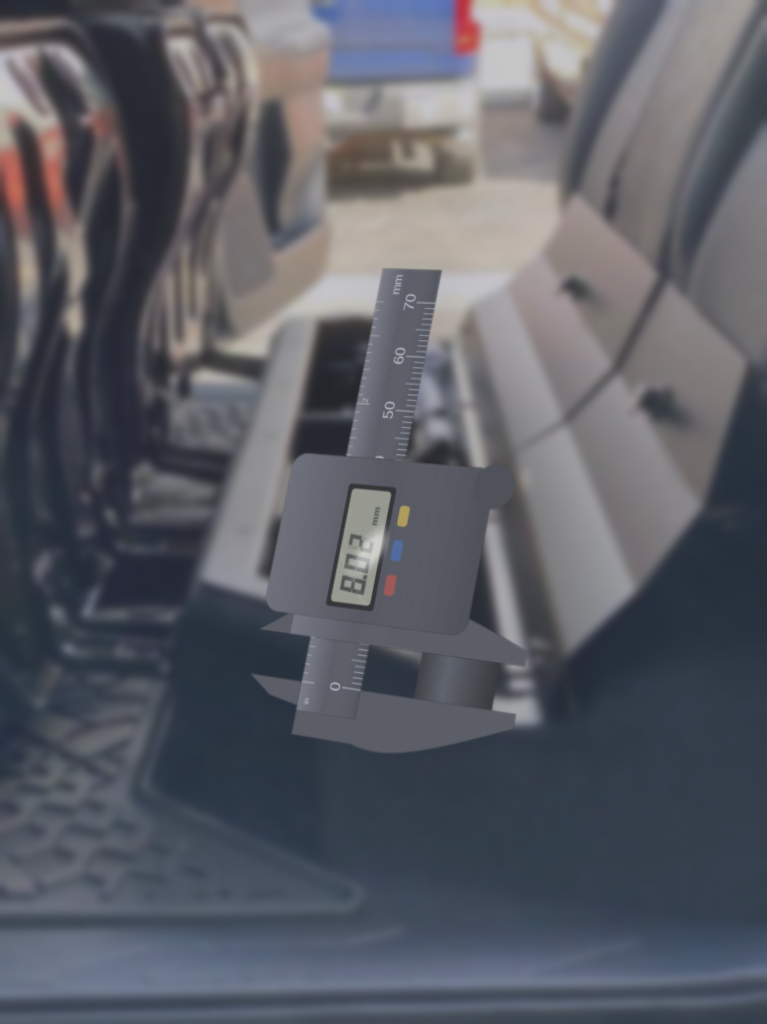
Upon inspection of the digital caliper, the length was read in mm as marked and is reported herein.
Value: 8.02 mm
